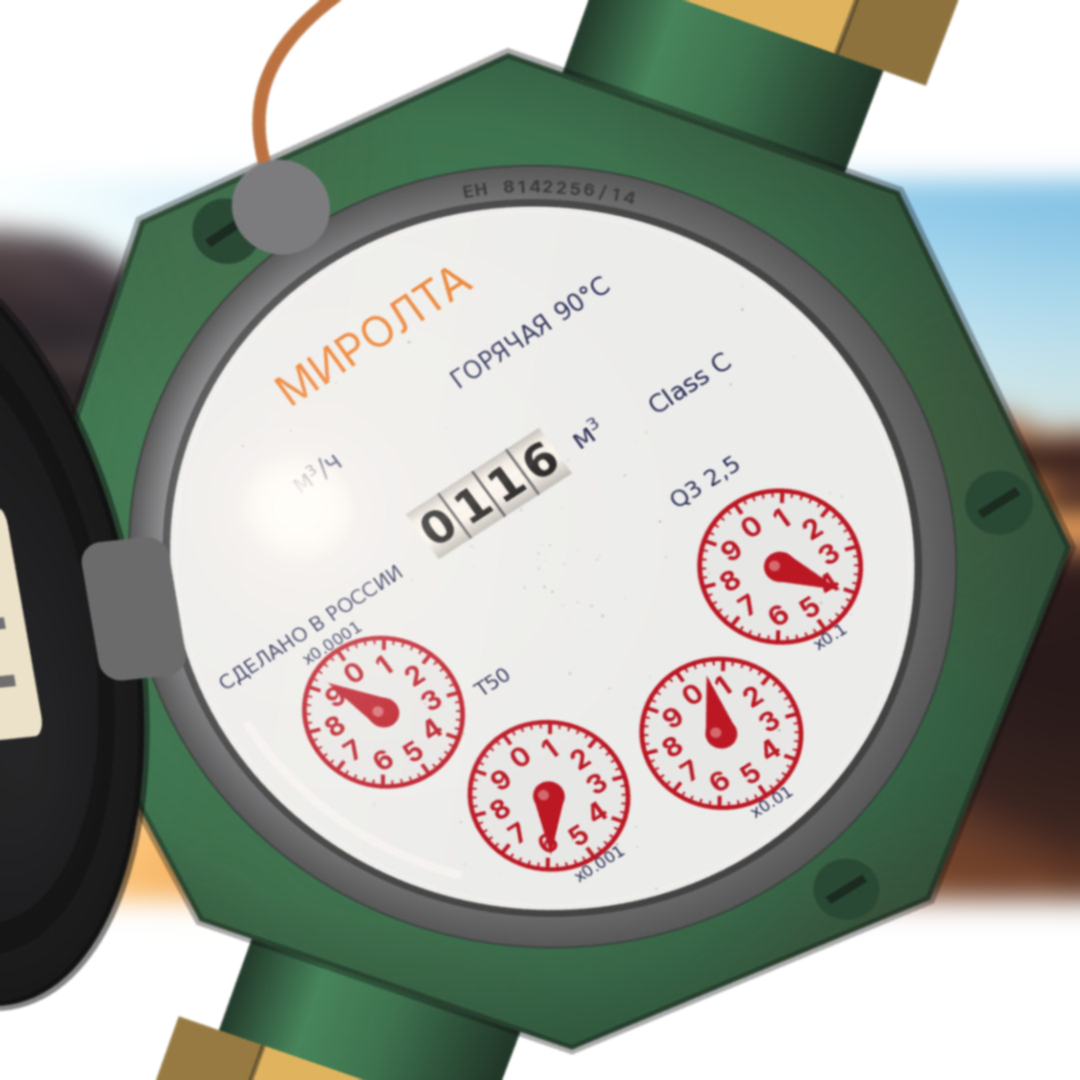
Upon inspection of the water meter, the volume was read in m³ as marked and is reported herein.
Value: 116.4059 m³
